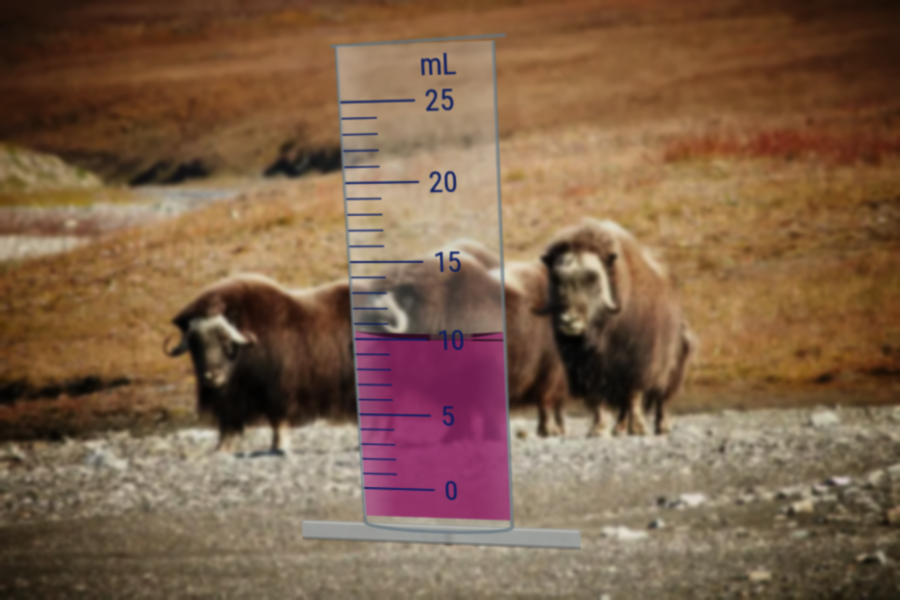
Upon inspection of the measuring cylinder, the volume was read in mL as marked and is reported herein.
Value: 10 mL
